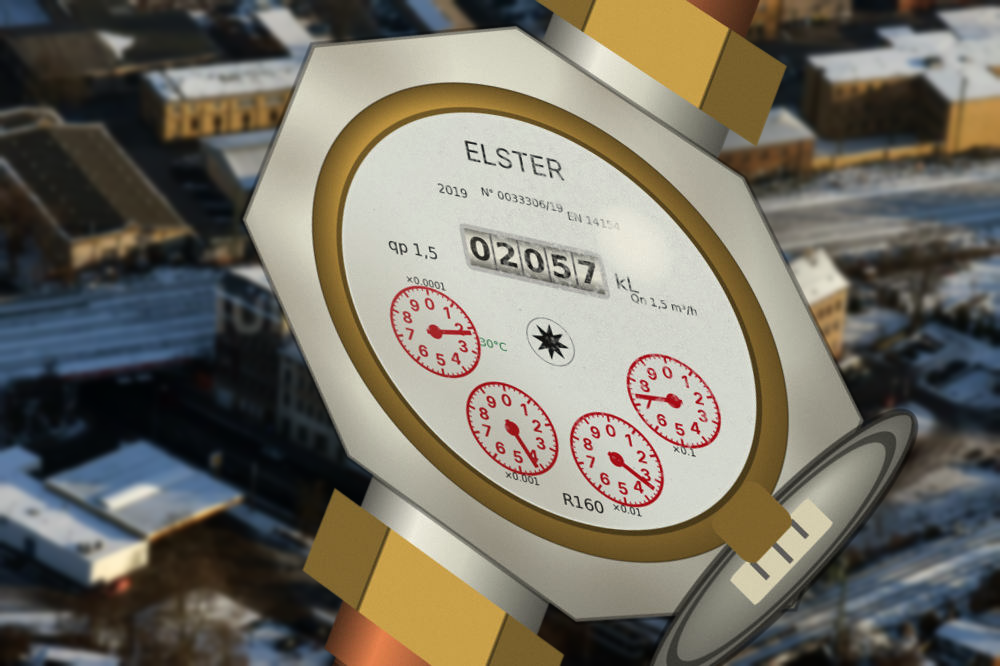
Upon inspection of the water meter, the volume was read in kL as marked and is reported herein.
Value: 2057.7342 kL
